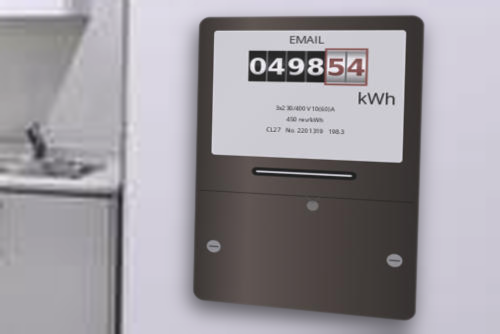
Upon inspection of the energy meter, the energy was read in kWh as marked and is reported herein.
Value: 498.54 kWh
